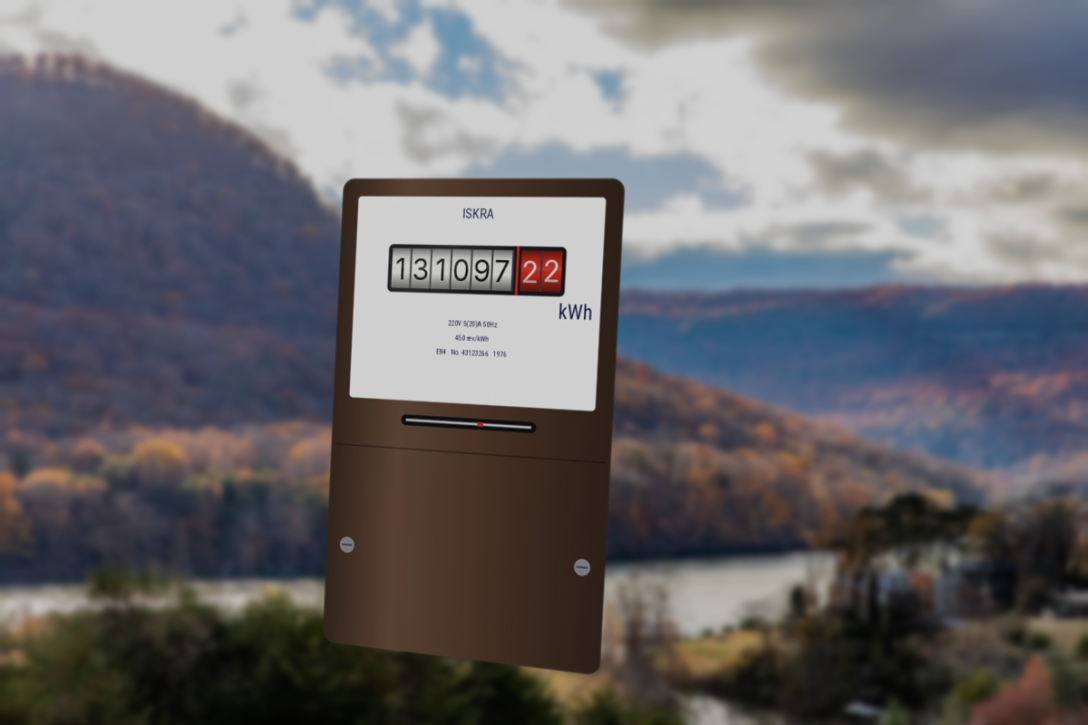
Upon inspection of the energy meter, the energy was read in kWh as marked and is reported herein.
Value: 131097.22 kWh
